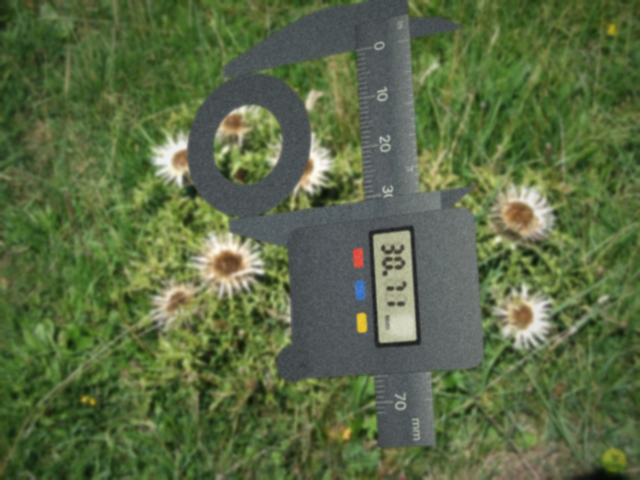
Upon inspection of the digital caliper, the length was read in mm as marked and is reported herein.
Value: 30.71 mm
